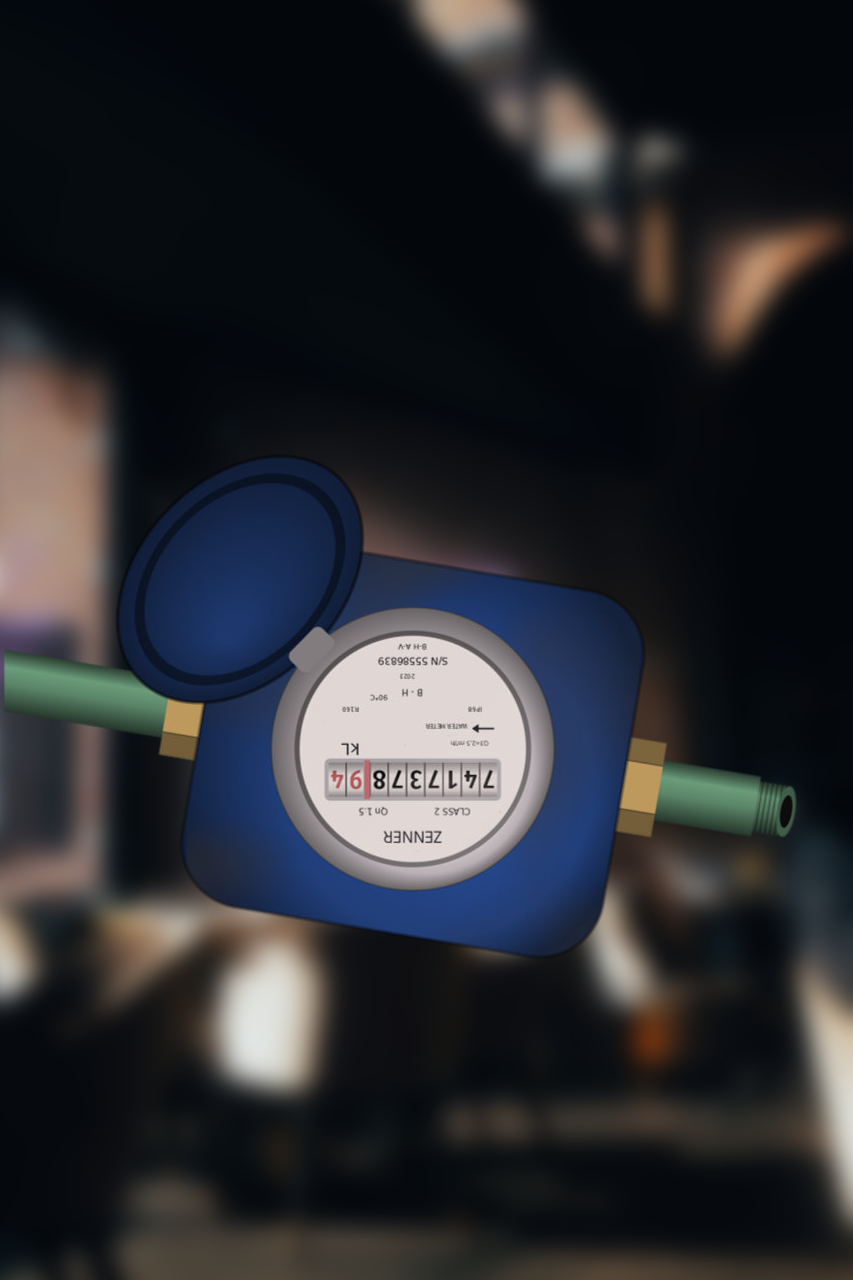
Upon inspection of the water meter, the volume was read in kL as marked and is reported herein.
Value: 7417378.94 kL
